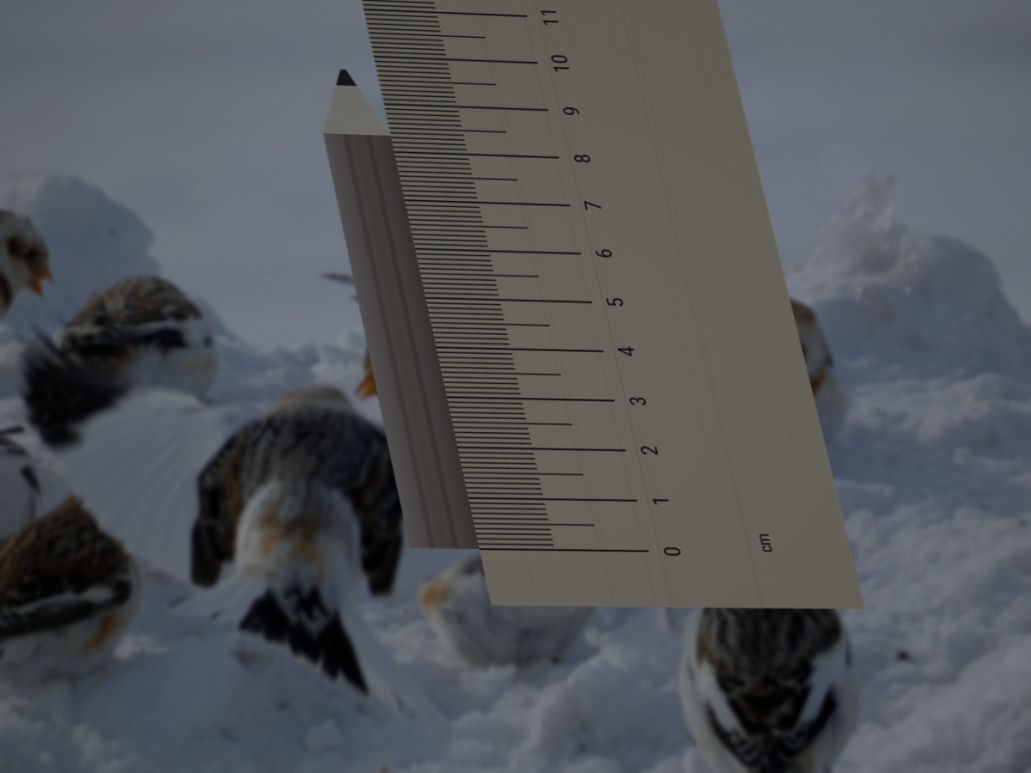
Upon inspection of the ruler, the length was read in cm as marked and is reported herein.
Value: 9.7 cm
